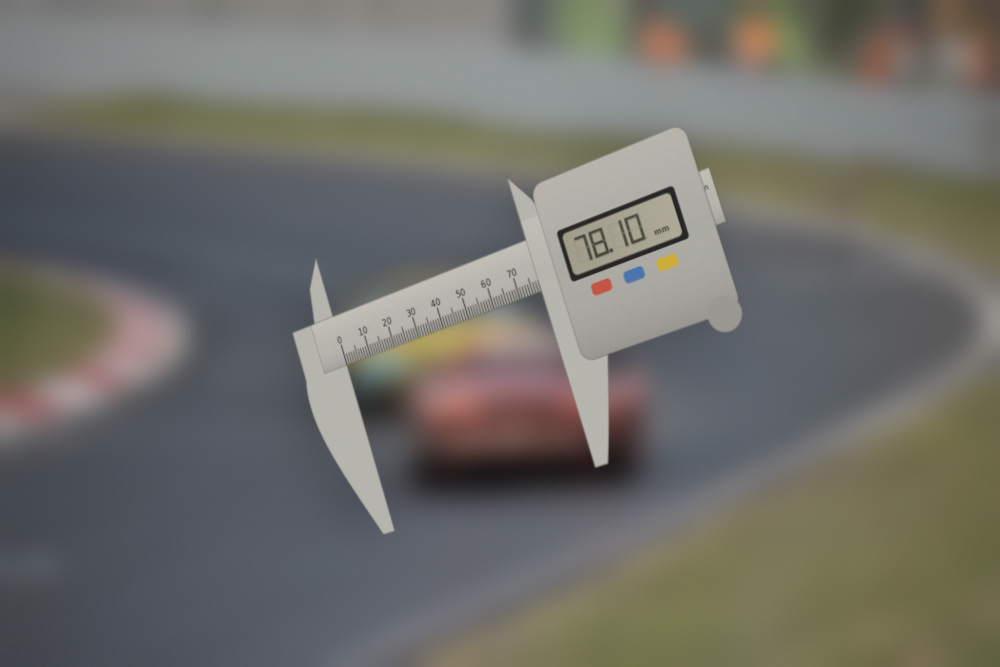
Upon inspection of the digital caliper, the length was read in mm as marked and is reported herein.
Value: 78.10 mm
